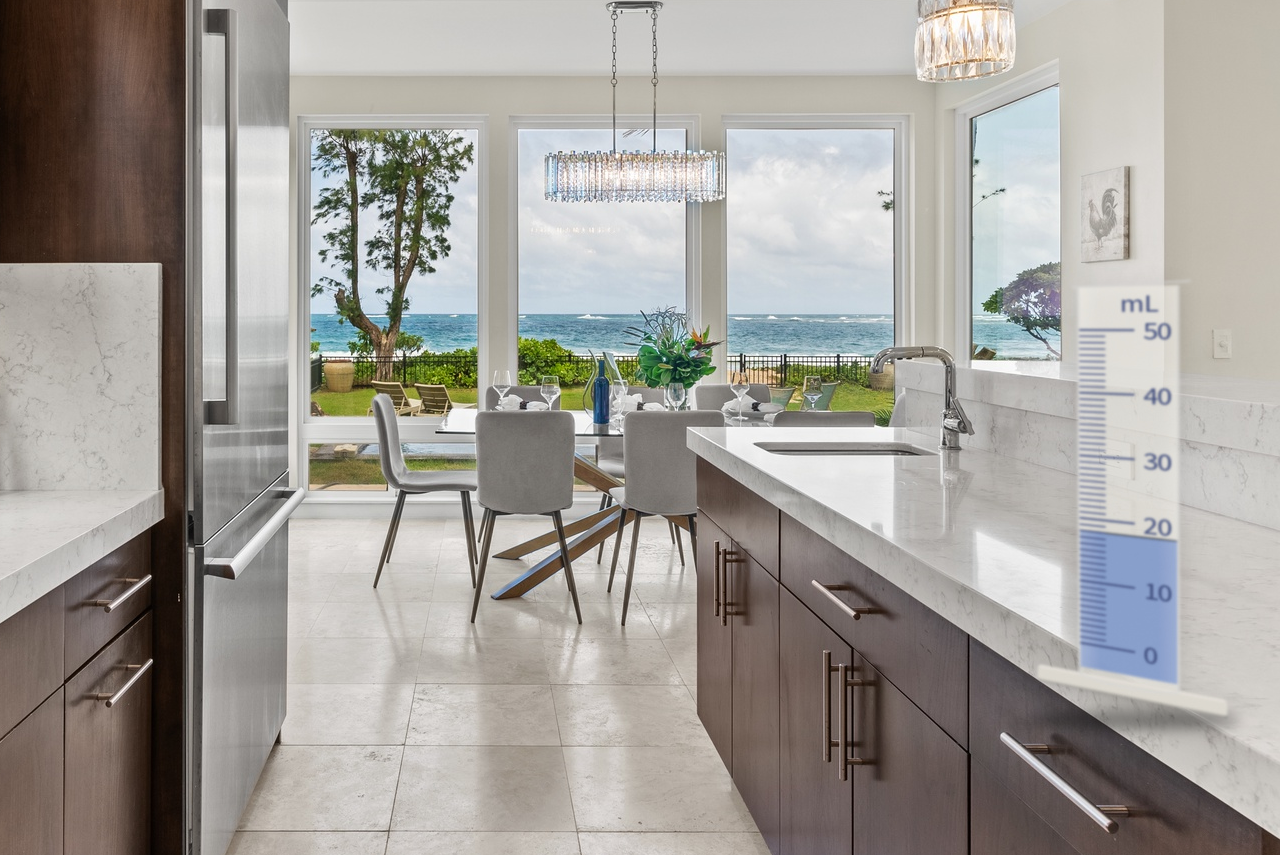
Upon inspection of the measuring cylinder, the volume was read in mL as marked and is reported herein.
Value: 18 mL
